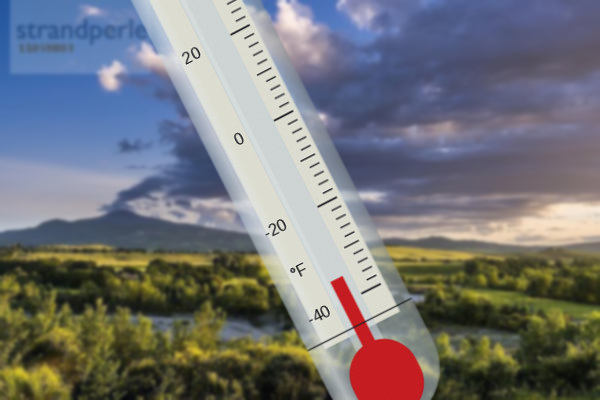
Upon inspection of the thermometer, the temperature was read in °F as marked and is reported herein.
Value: -35 °F
